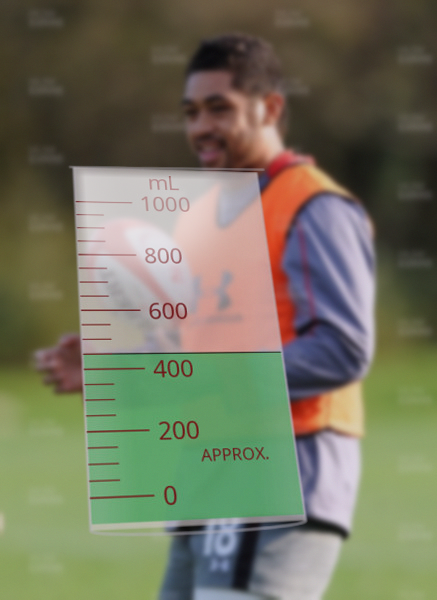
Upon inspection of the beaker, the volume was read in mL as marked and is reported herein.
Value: 450 mL
